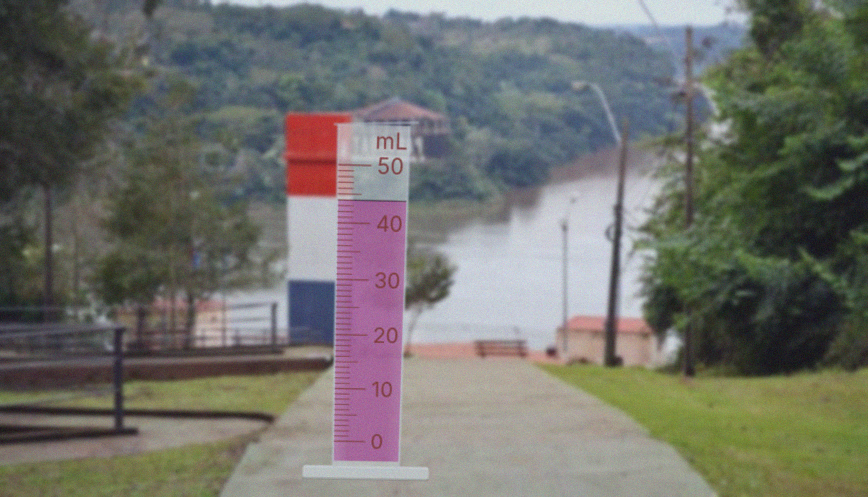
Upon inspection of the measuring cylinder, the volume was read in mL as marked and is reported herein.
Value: 44 mL
